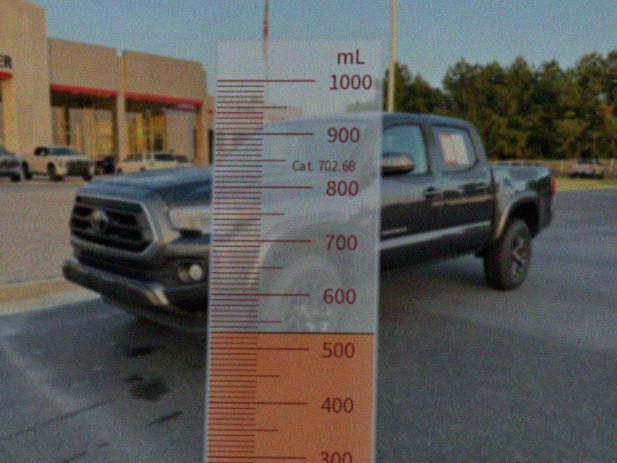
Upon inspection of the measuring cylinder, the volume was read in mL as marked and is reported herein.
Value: 530 mL
